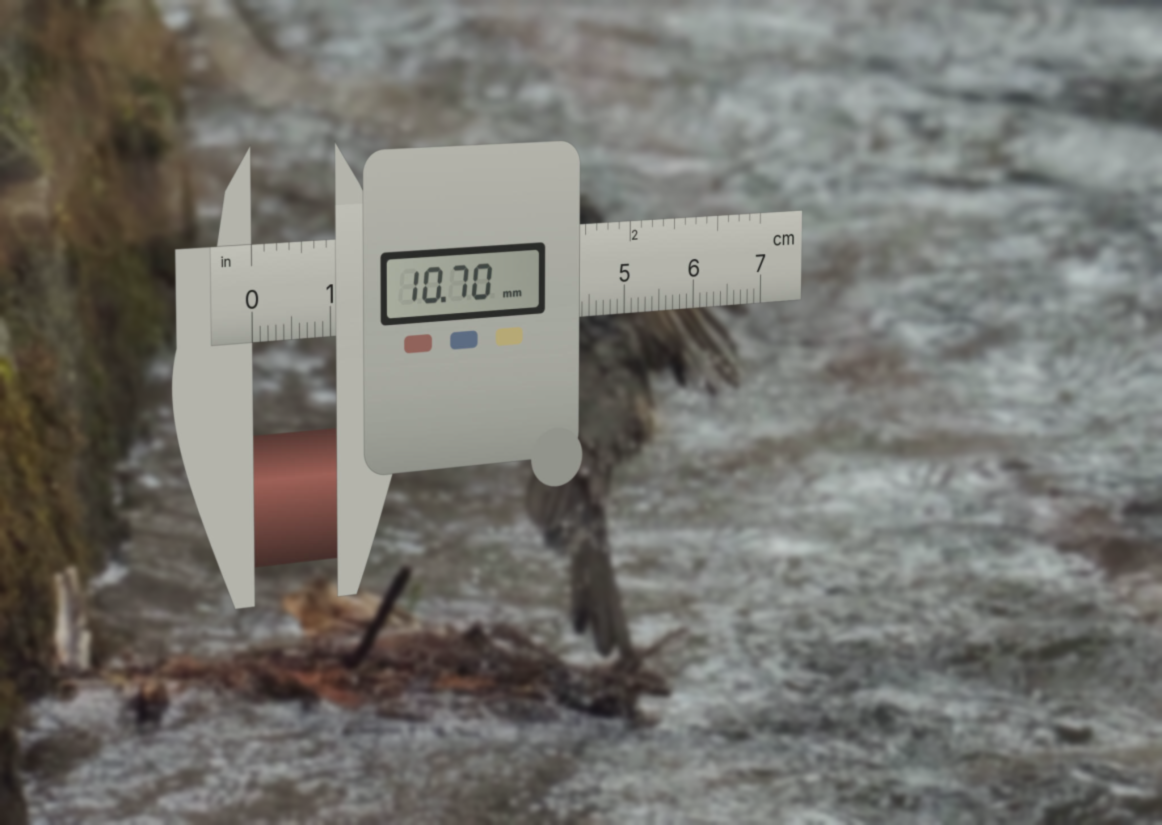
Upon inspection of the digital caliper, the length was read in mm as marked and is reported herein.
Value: 10.70 mm
